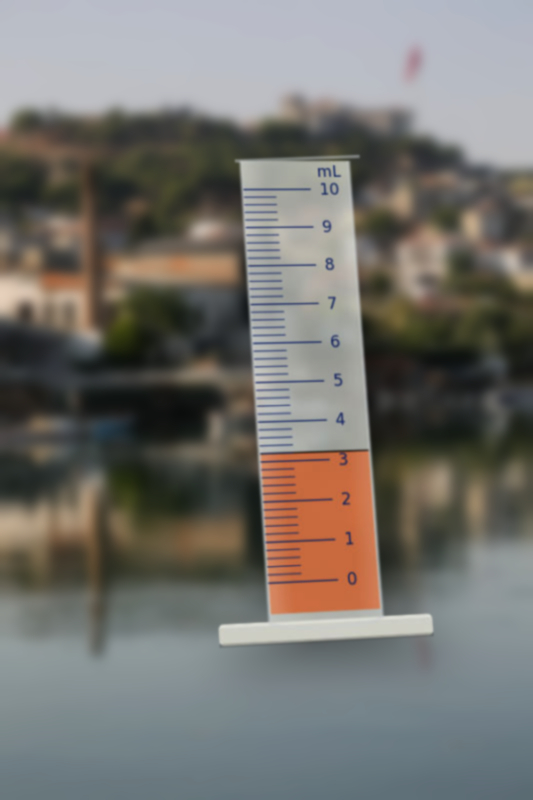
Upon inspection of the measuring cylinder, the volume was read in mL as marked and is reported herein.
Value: 3.2 mL
